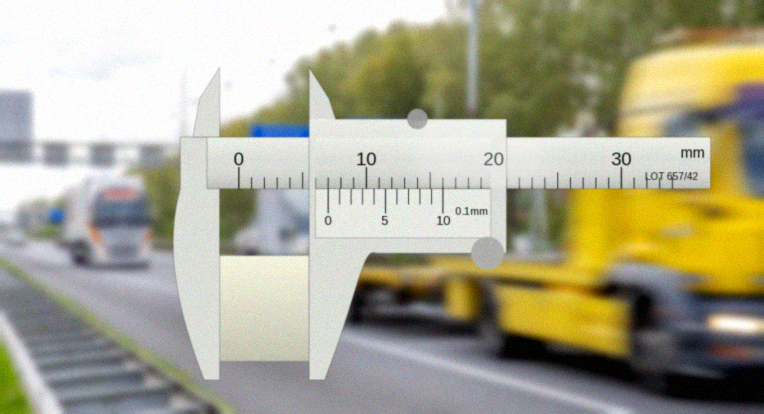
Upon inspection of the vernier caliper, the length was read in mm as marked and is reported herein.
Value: 7.0 mm
